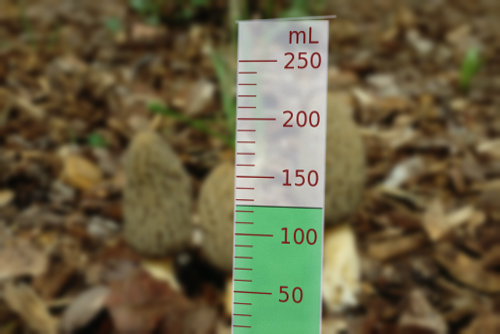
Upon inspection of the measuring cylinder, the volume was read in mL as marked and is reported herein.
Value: 125 mL
